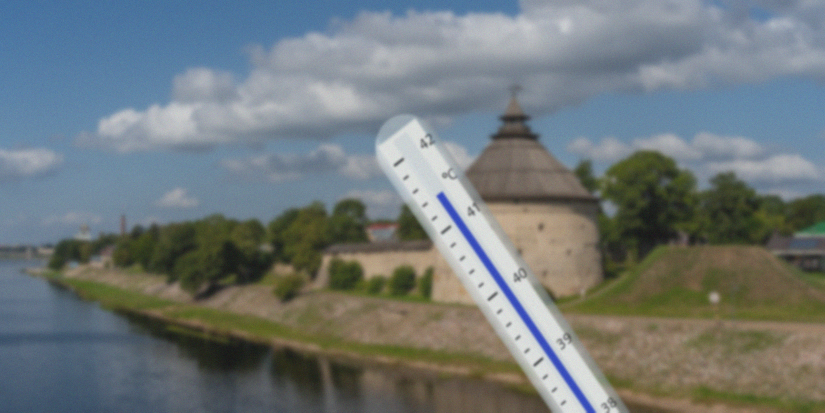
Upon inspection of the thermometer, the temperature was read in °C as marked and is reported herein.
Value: 41.4 °C
